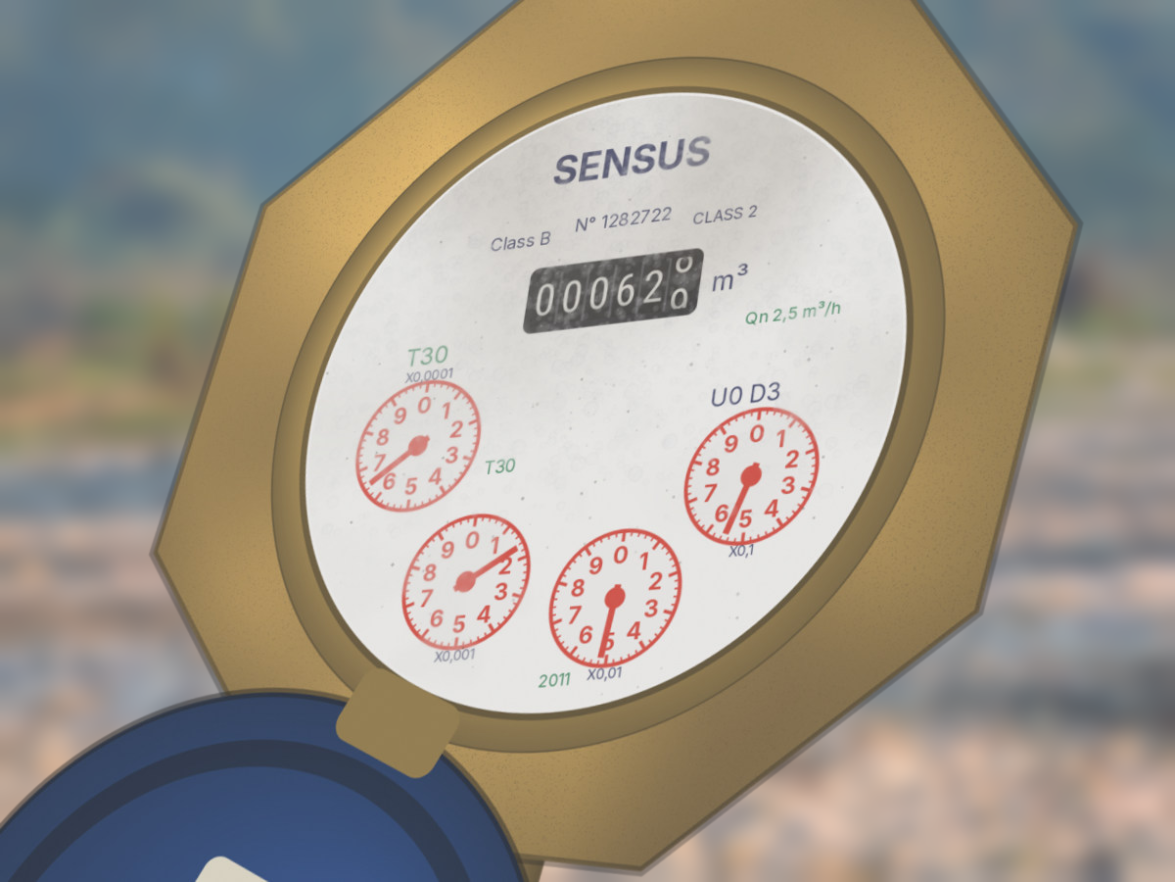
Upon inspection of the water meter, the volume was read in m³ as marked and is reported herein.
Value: 628.5516 m³
